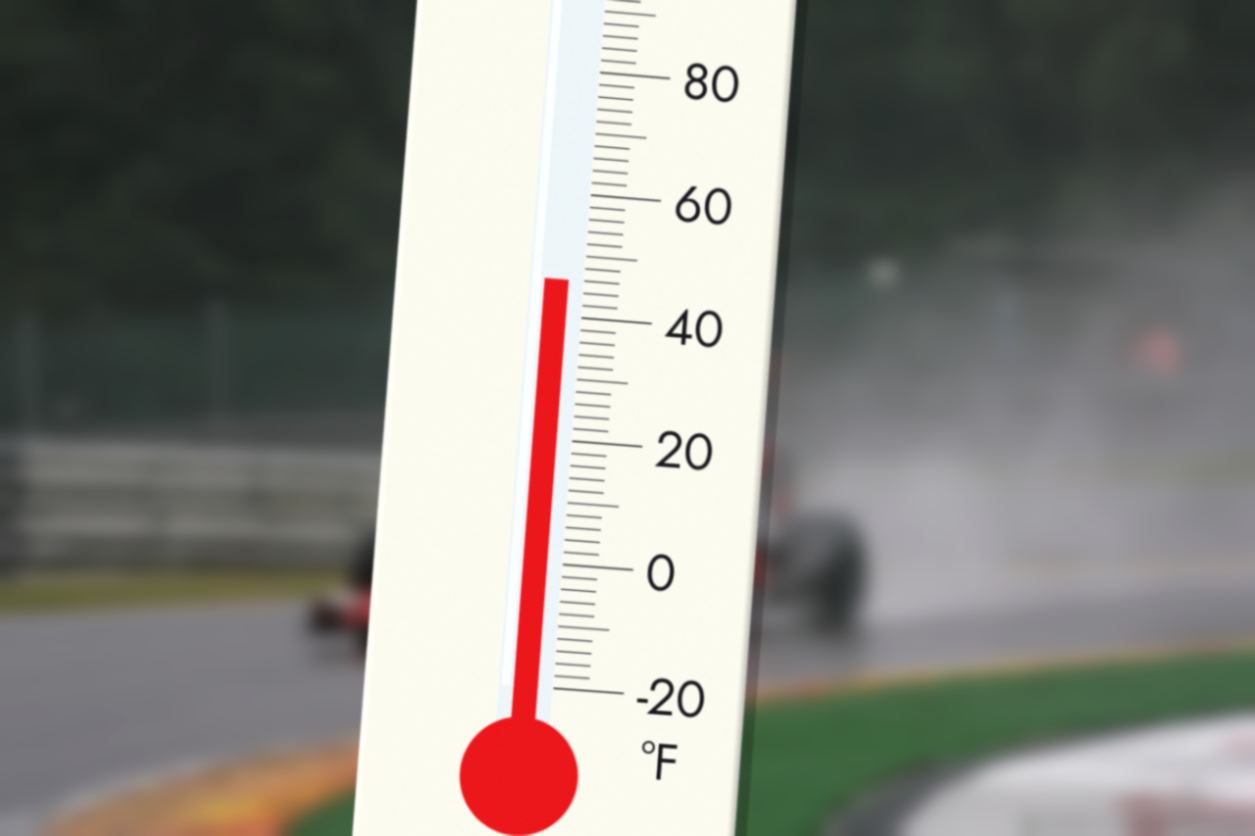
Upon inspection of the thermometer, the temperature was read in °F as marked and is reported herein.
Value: 46 °F
